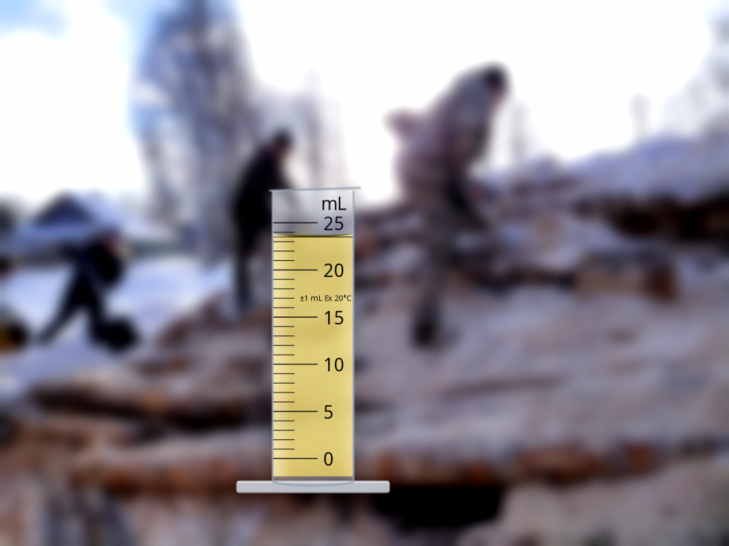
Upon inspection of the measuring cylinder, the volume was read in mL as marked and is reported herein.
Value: 23.5 mL
